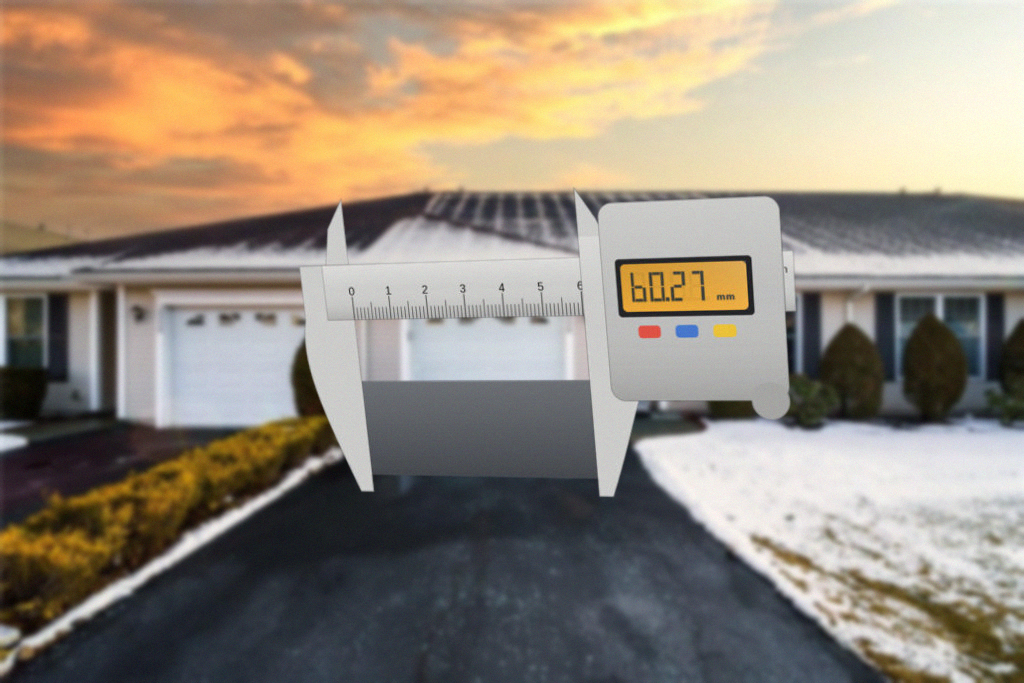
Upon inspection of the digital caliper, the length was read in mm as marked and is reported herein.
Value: 60.27 mm
